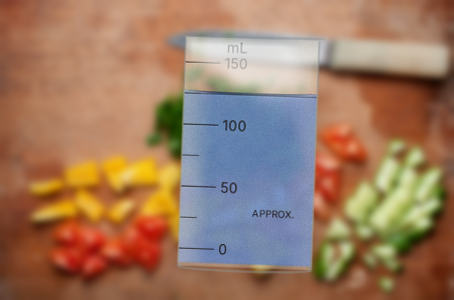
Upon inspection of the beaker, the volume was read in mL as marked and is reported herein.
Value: 125 mL
